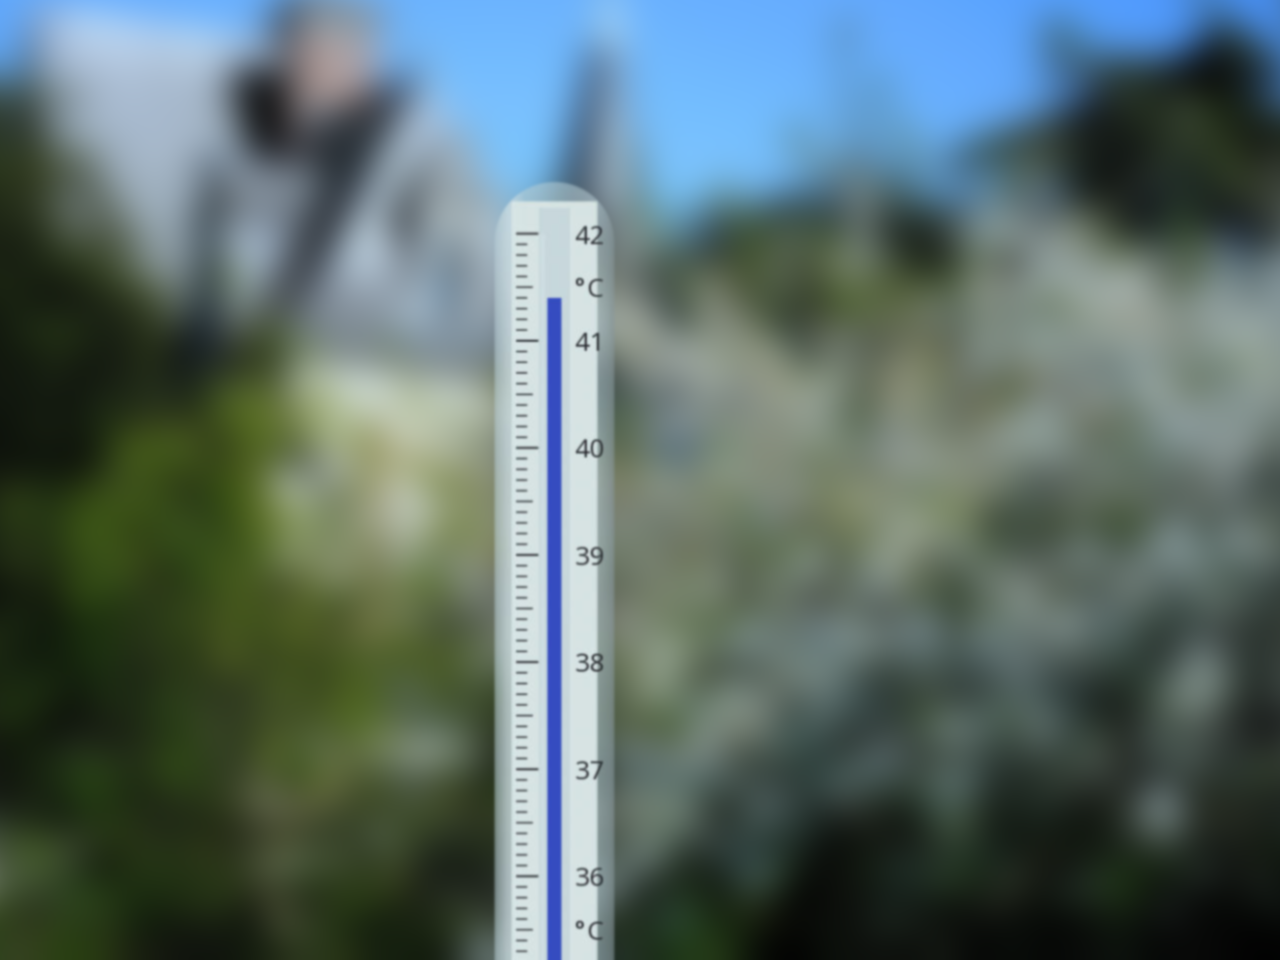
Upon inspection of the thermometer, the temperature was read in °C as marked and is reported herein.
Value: 41.4 °C
